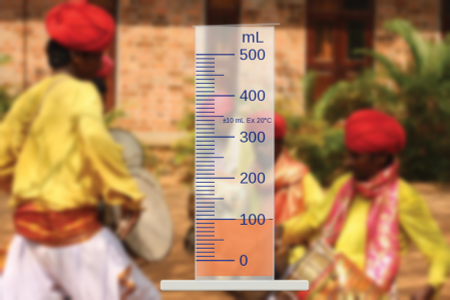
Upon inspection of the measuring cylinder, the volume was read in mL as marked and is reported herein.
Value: 100 mL
